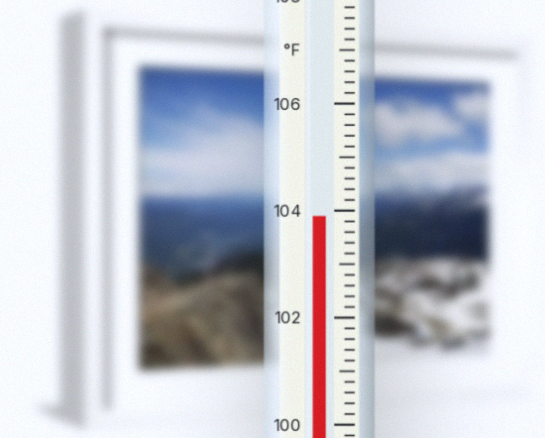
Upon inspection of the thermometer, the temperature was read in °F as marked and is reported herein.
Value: 103.9 °F
